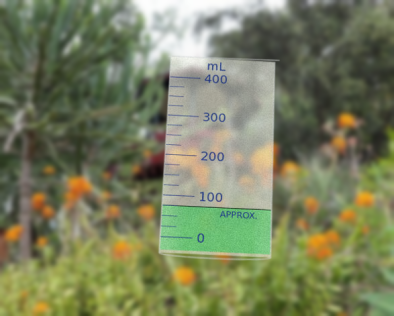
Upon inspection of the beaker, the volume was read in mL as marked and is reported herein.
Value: 75 mL
